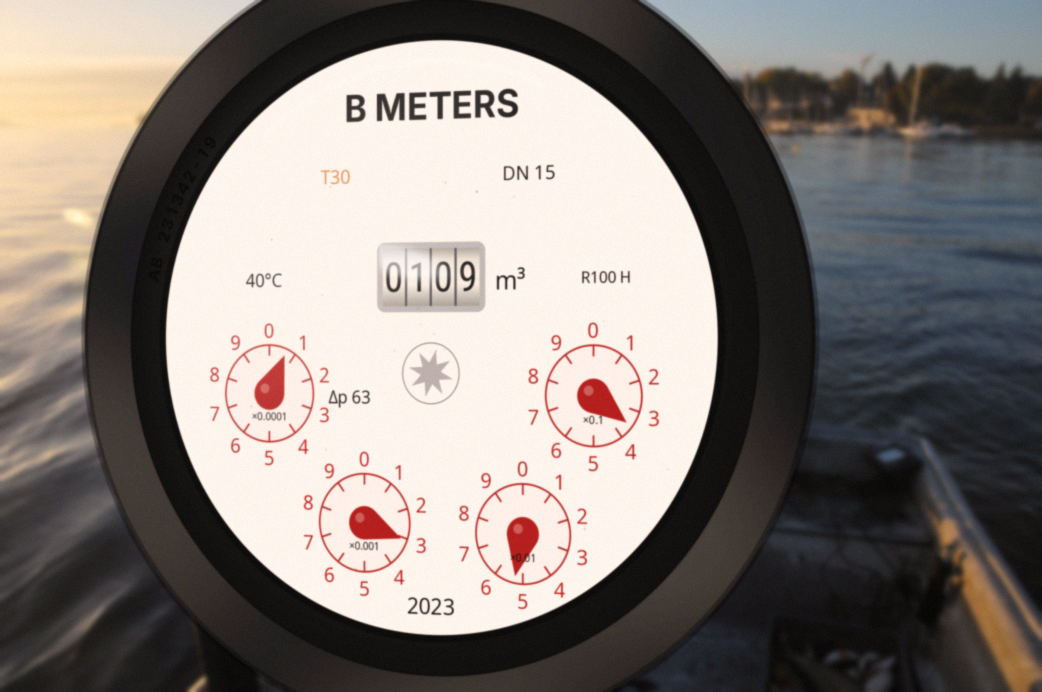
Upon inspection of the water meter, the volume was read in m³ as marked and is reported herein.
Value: 109.3530 m³
